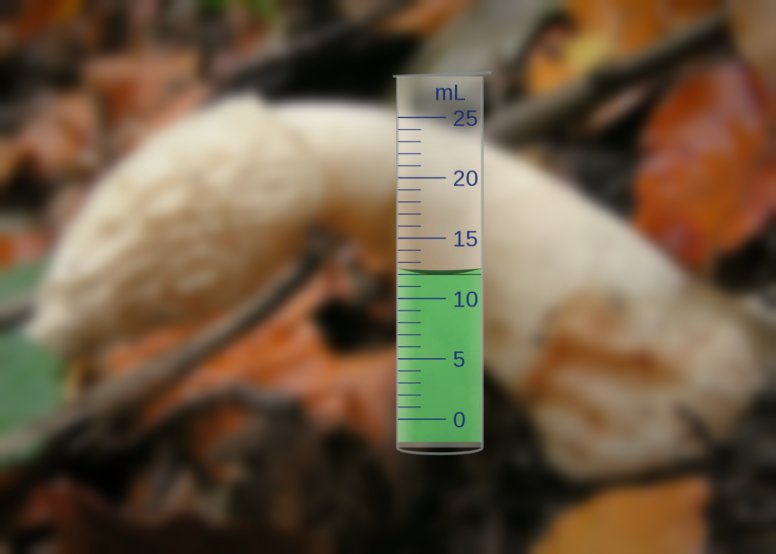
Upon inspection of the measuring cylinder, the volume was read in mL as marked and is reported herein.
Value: 12 mL
